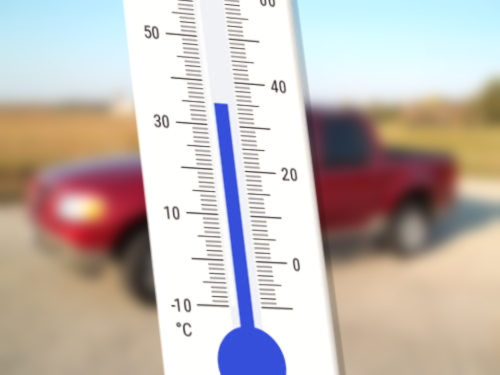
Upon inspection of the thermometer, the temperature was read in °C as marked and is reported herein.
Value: 35 °C
